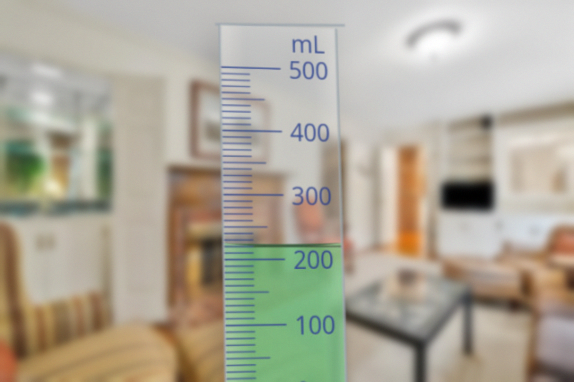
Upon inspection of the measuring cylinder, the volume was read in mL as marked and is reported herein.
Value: 220 mL
